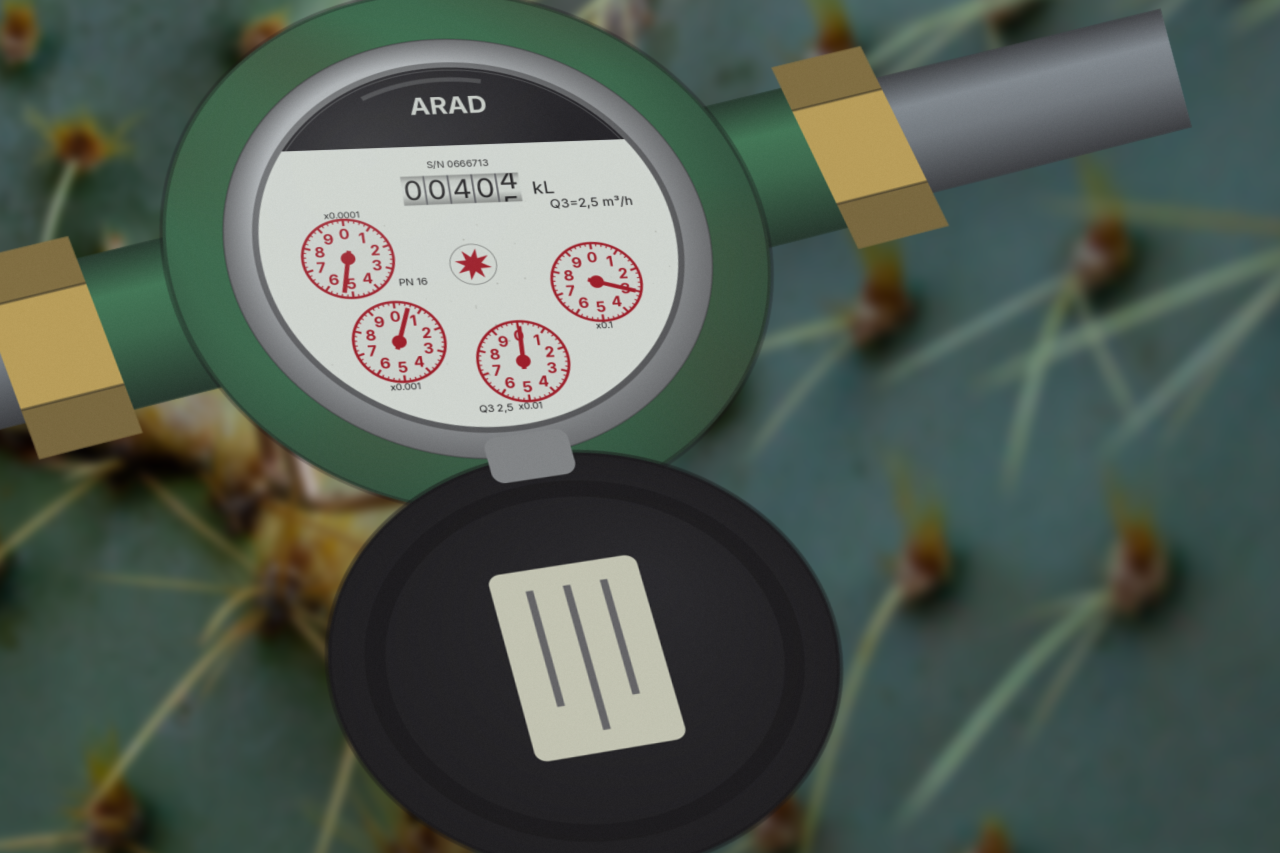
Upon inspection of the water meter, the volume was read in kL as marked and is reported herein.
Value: 404.3005 kL
